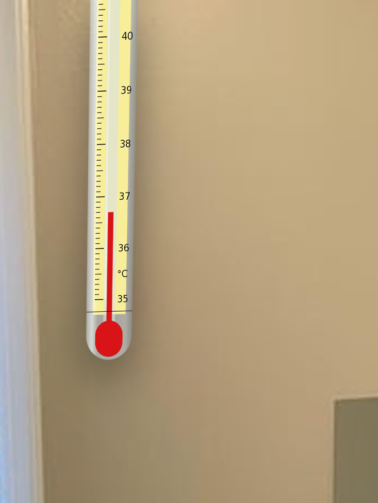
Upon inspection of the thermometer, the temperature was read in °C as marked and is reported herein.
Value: 36.7 °C
